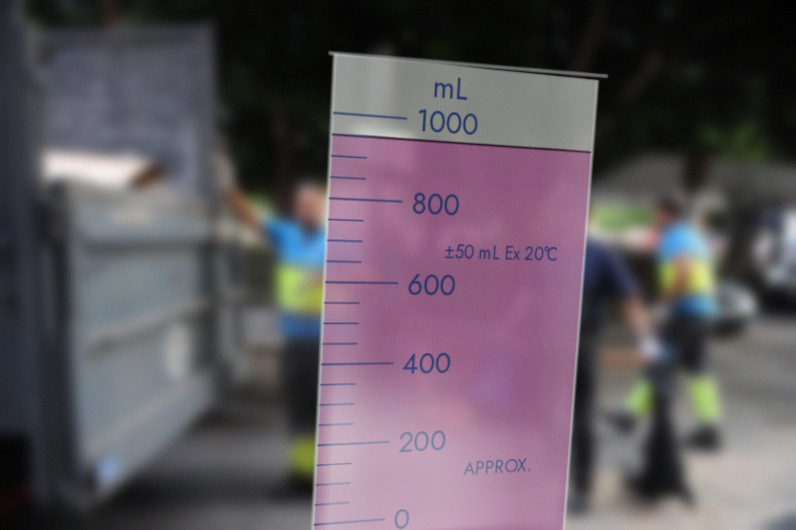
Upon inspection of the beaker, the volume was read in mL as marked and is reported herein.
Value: 950 mL
